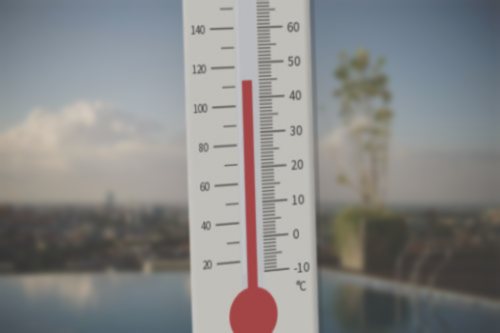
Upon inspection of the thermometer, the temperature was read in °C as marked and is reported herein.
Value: 45 °C
